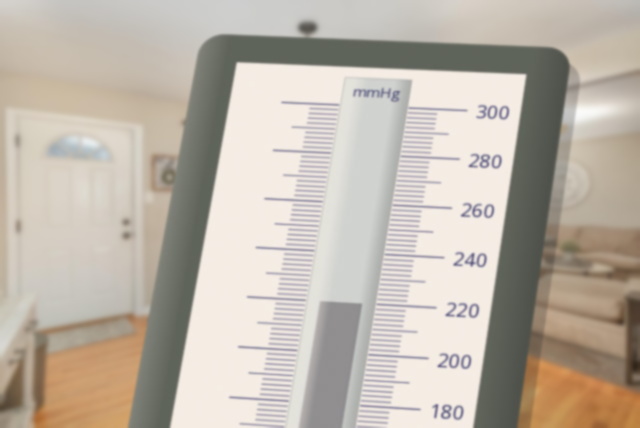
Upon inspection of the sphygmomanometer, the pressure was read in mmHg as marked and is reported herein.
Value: 220 mmHg
